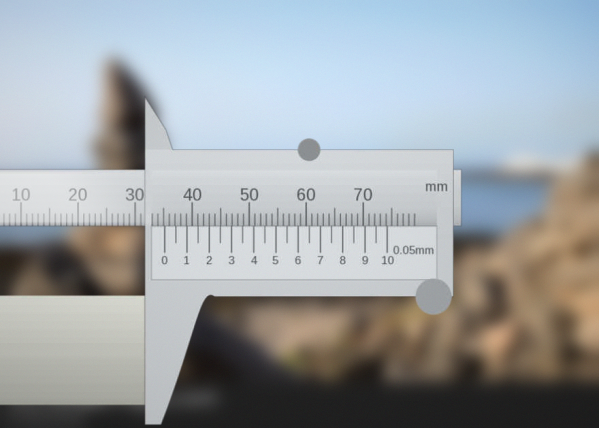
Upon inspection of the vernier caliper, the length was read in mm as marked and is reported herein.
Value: 35.2 mm
